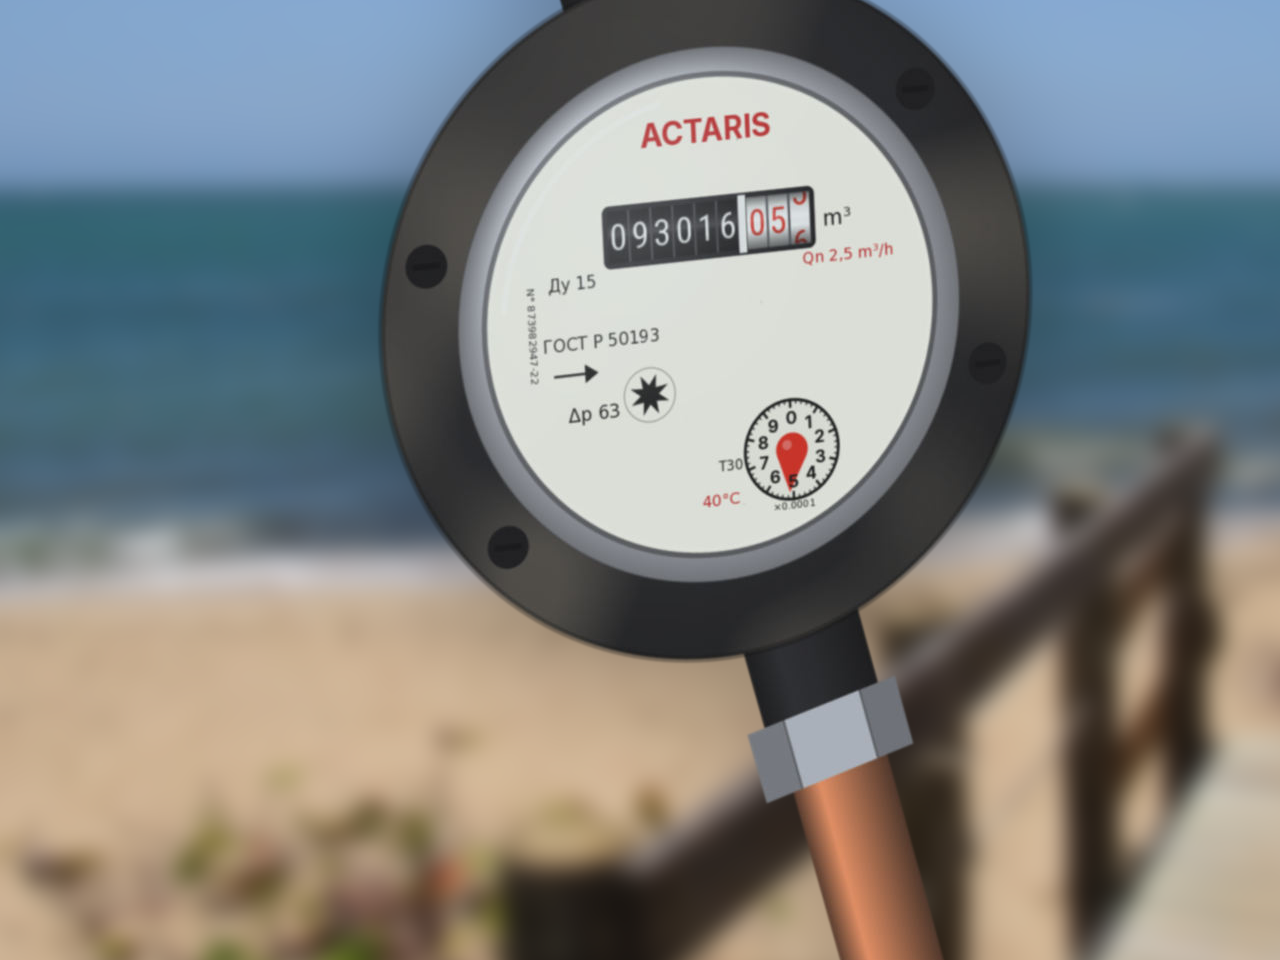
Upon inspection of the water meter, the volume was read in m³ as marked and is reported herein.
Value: 93016.0555 m³
